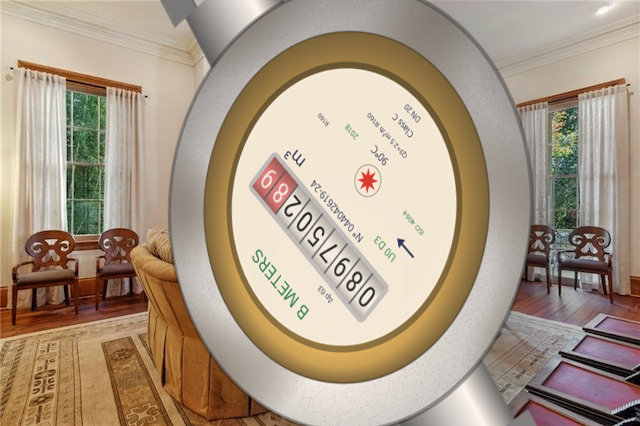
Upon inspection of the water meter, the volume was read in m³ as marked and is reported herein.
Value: 897502.89 m³
